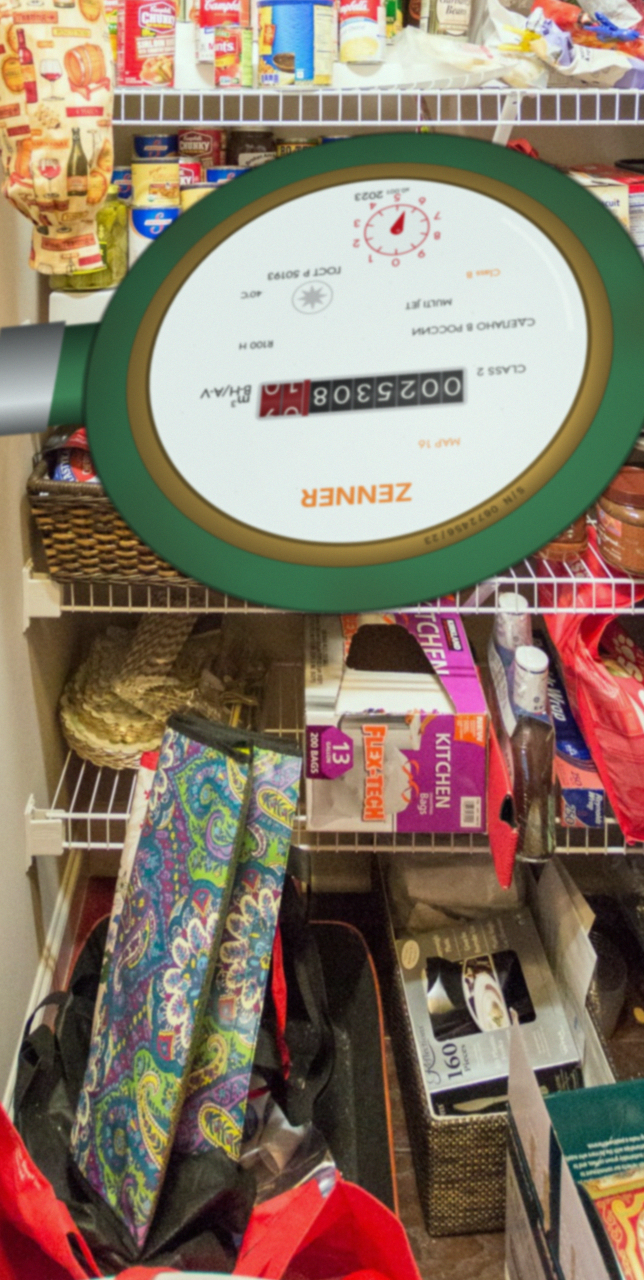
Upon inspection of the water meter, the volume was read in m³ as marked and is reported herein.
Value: 25308.095 m³
